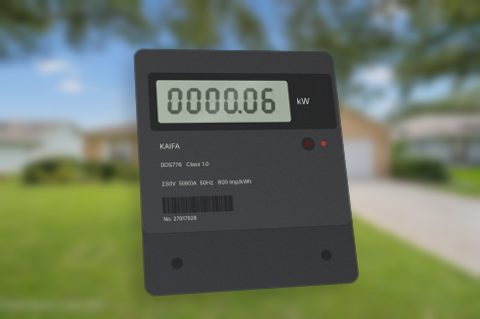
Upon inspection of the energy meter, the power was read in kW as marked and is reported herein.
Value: 0.06 kW
